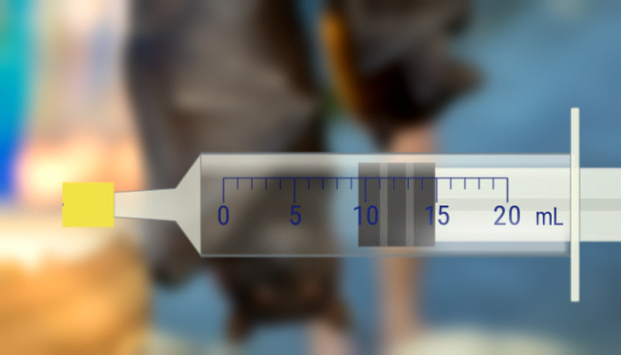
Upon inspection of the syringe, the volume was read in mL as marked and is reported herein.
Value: 9.5 mL
